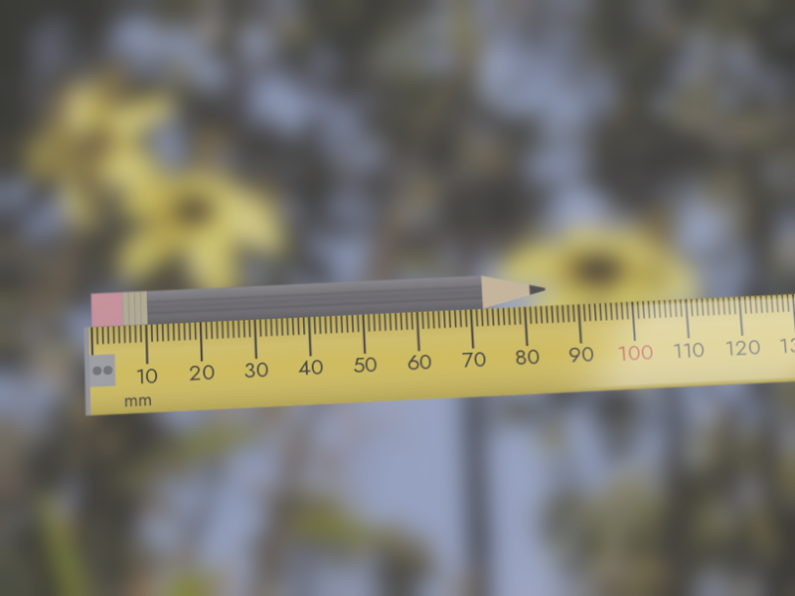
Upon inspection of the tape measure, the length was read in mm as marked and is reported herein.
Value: 84 mm
